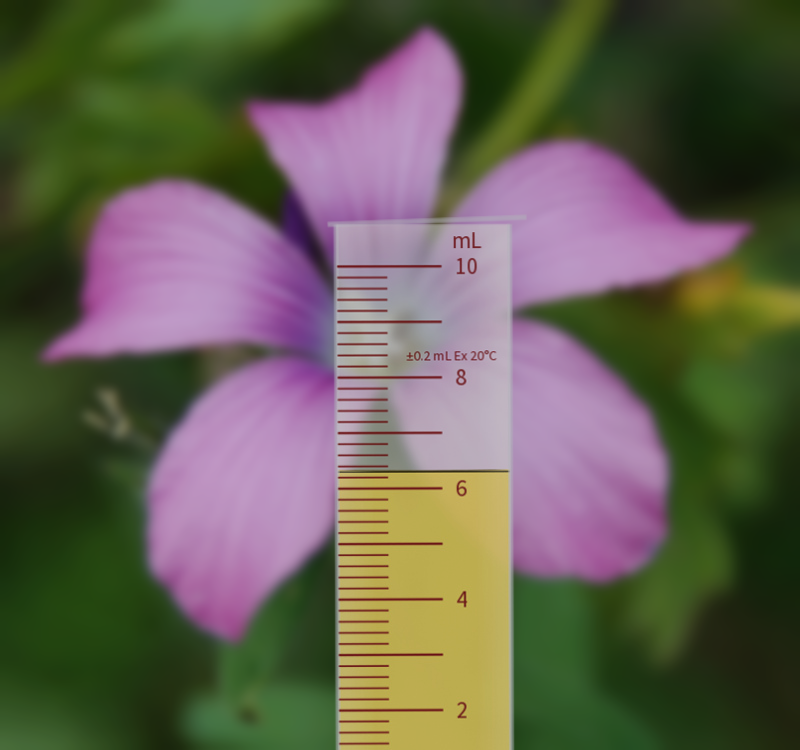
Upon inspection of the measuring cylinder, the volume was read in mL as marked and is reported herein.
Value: 6.3 mL
